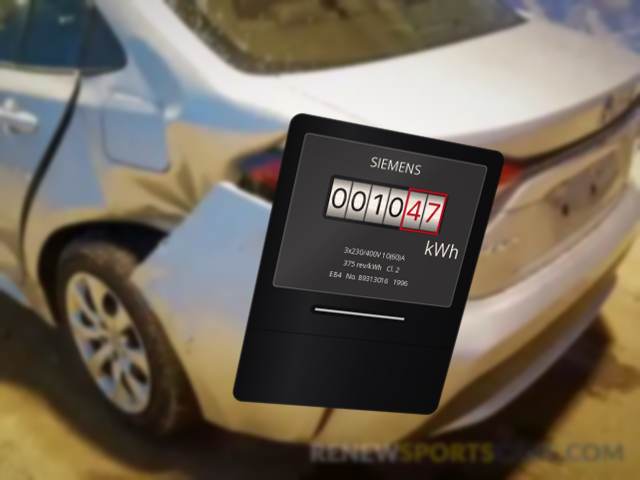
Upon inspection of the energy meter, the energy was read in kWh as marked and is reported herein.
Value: 10.47 kWh
